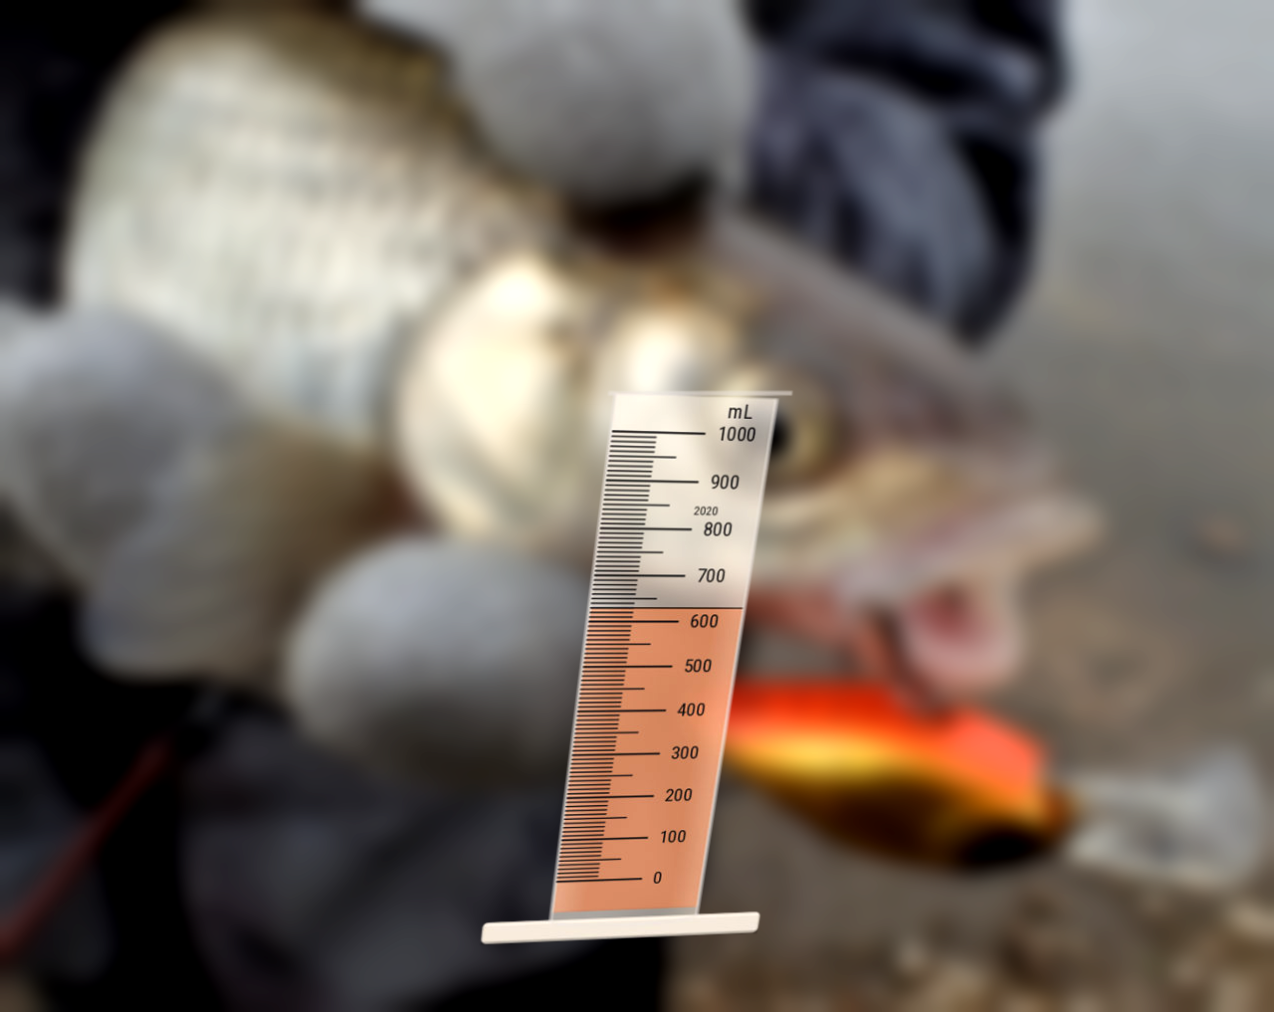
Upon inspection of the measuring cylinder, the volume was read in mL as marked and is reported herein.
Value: 630 mL
